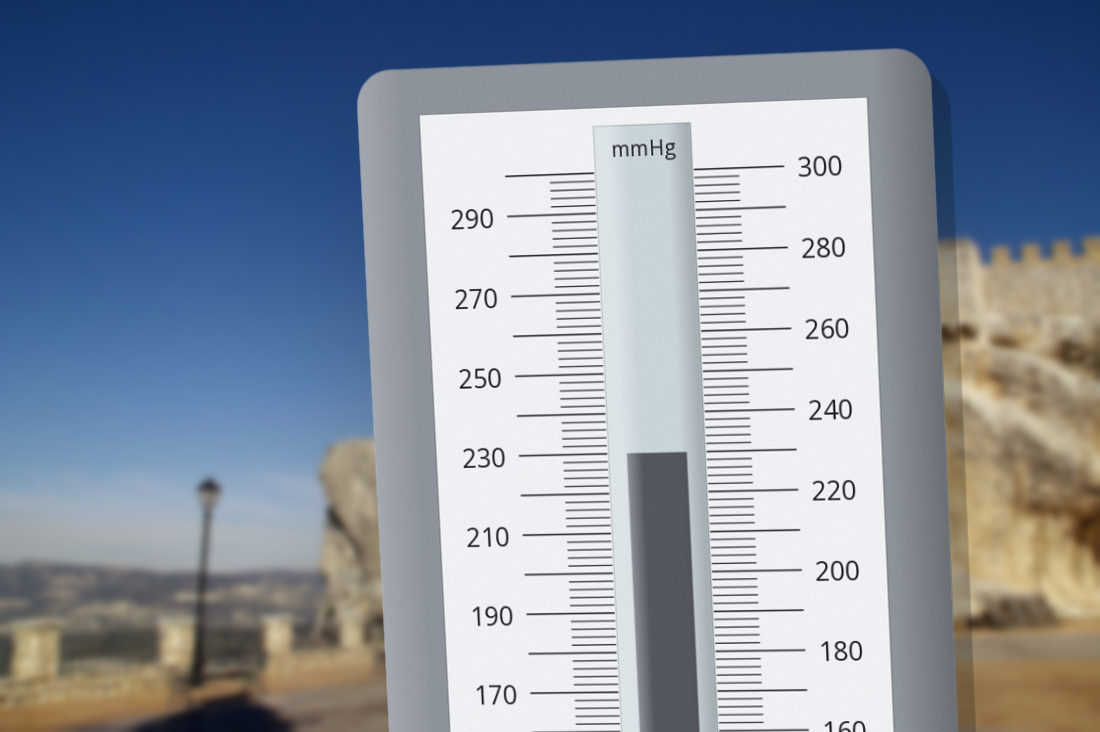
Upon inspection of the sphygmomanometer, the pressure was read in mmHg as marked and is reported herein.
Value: 230 mmHg
